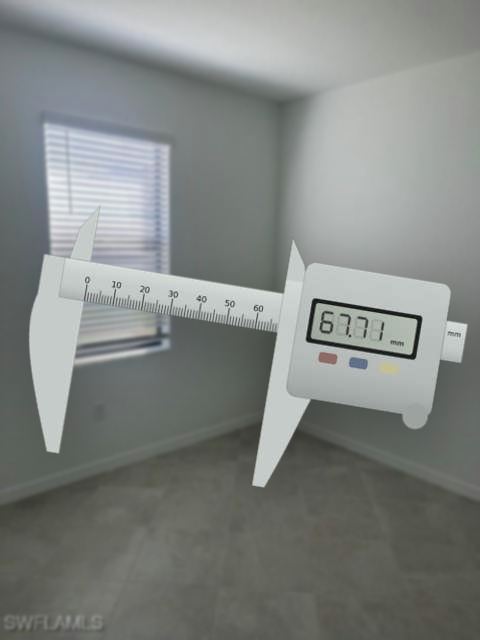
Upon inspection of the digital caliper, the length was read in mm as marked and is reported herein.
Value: 67.71 mm
